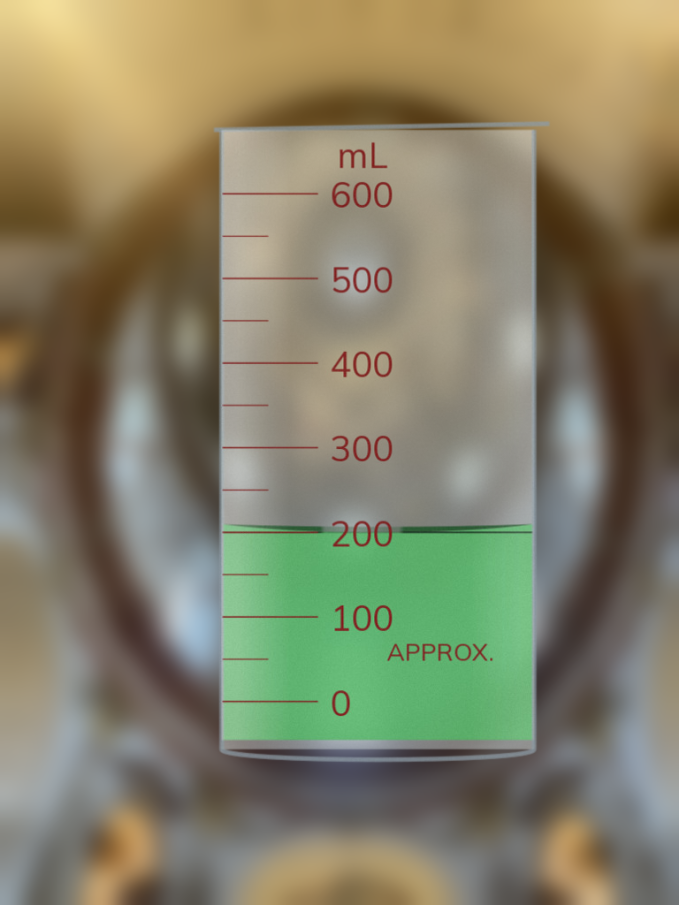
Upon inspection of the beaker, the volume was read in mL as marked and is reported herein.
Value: 200 mL
